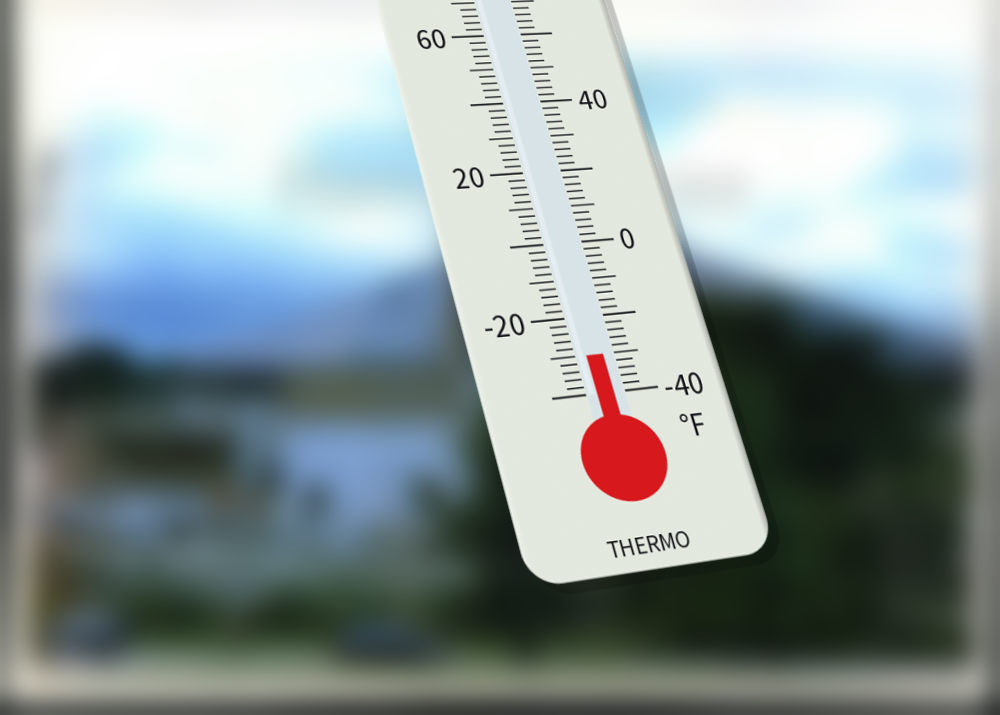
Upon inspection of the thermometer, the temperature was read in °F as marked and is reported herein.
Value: -30 °F
